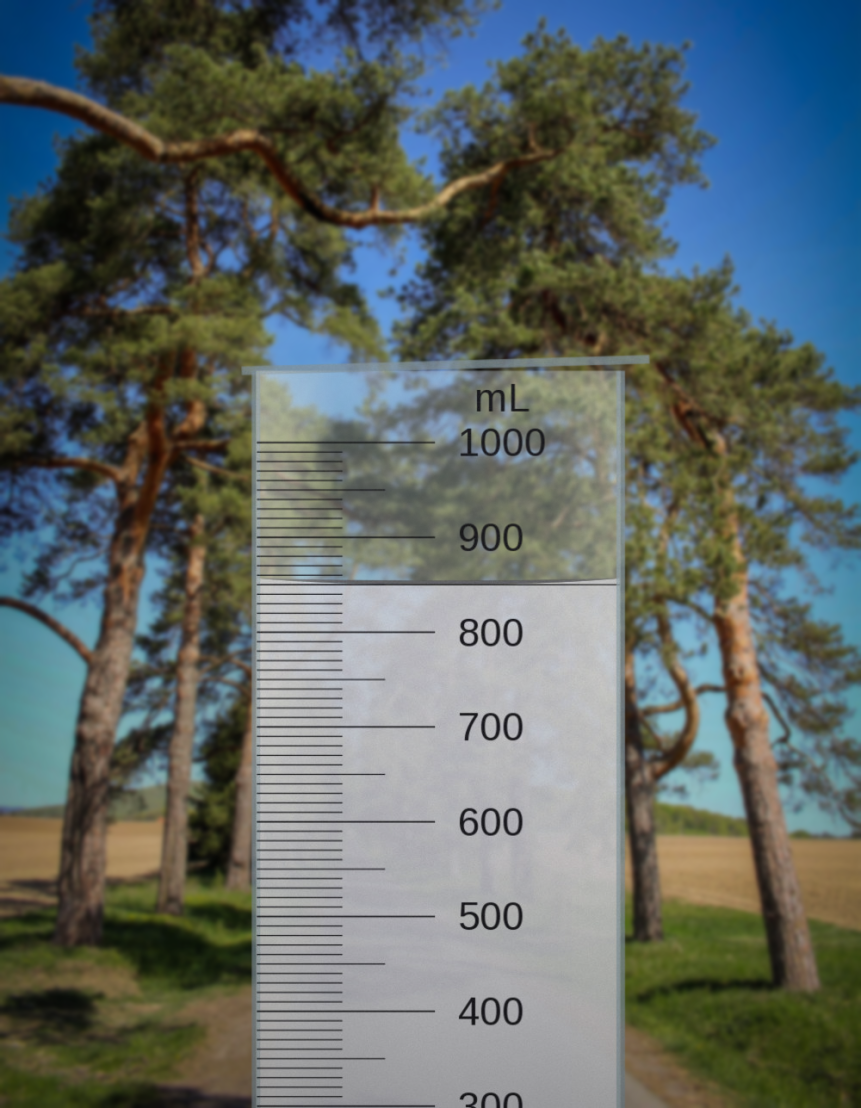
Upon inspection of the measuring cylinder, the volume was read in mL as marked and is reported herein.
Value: 850 mL
